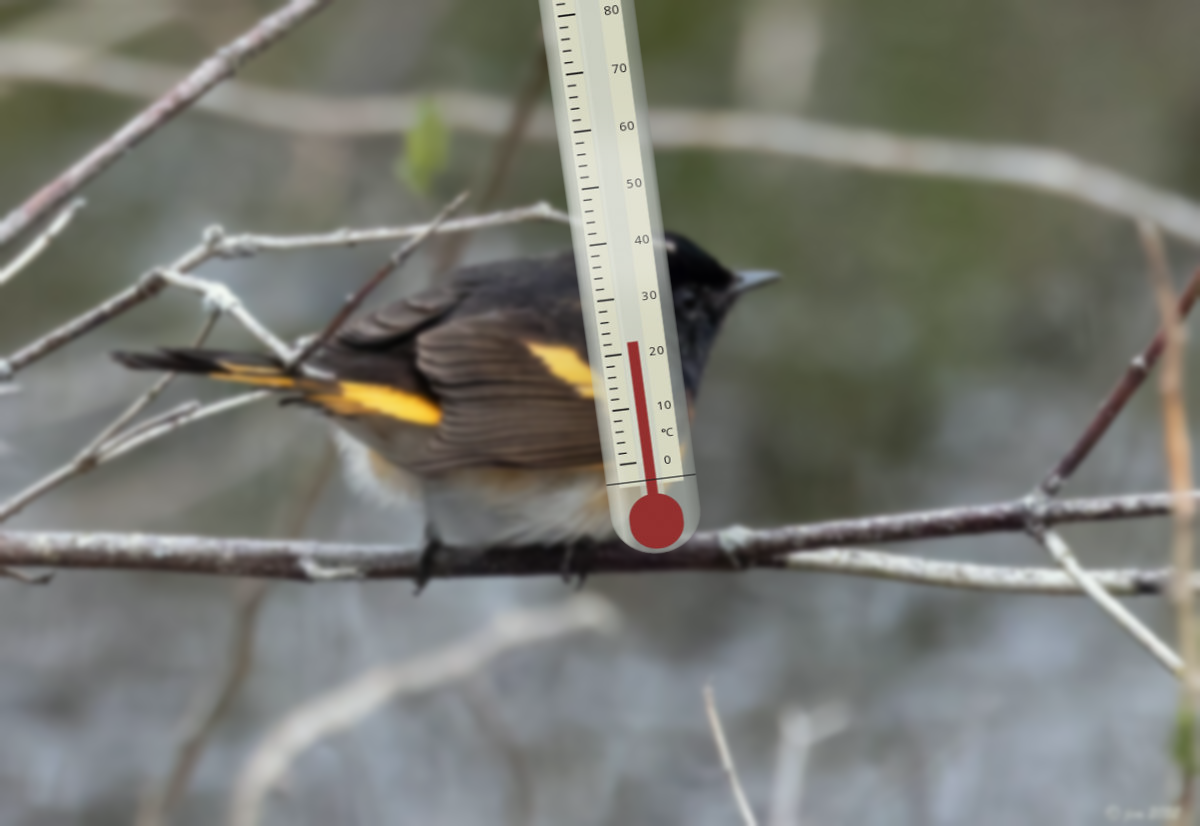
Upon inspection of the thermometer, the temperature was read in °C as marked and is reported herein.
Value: 22 °C
